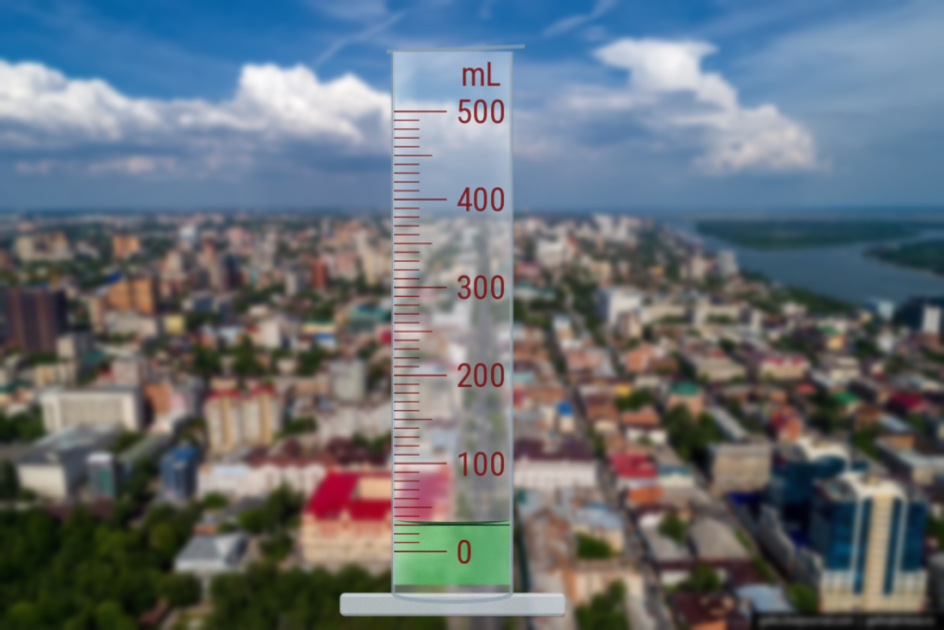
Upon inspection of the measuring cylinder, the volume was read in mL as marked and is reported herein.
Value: 30 mL
